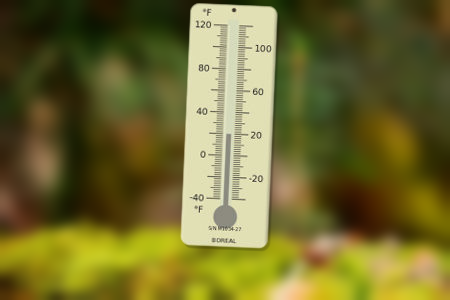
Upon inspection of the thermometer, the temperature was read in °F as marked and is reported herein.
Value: 20 °F
